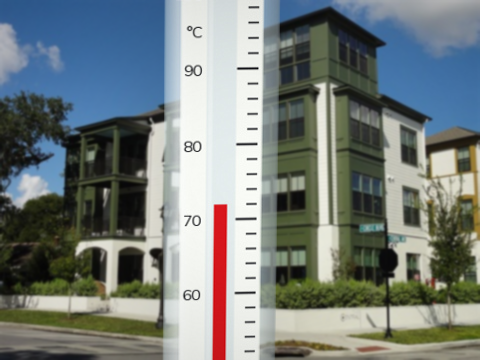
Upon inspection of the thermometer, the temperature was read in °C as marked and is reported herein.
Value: 72 °C
